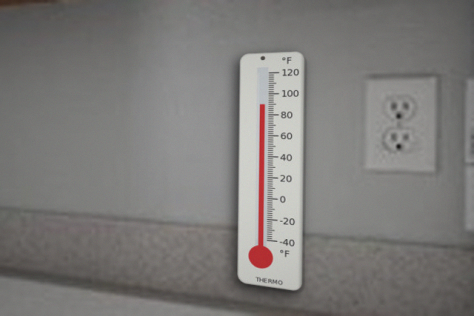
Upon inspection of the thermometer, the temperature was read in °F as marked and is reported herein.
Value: 90 °F
